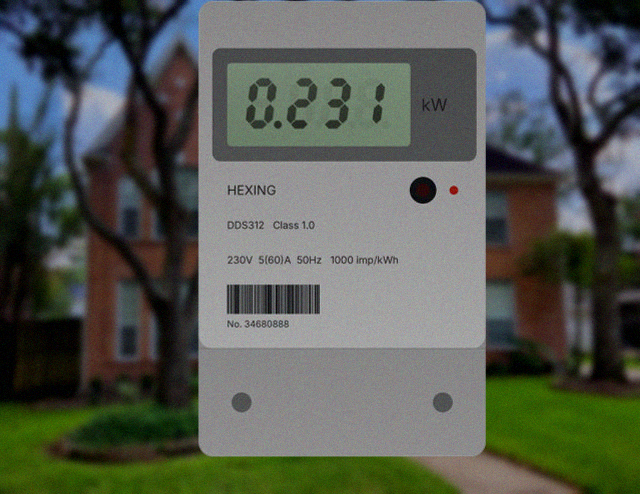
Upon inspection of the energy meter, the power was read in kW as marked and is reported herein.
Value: 0.231 kW
